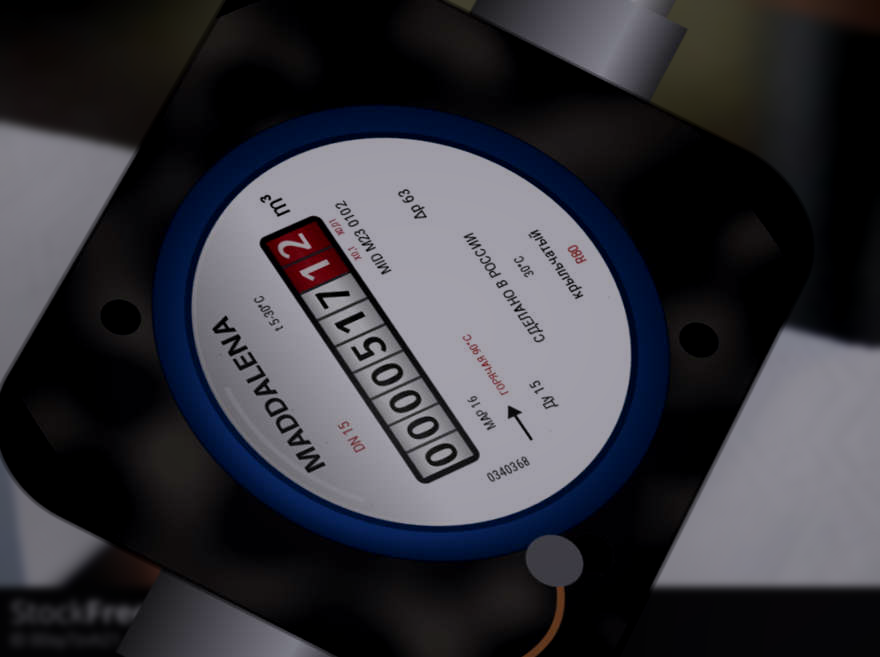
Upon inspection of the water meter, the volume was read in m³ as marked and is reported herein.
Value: 517.12 m³
